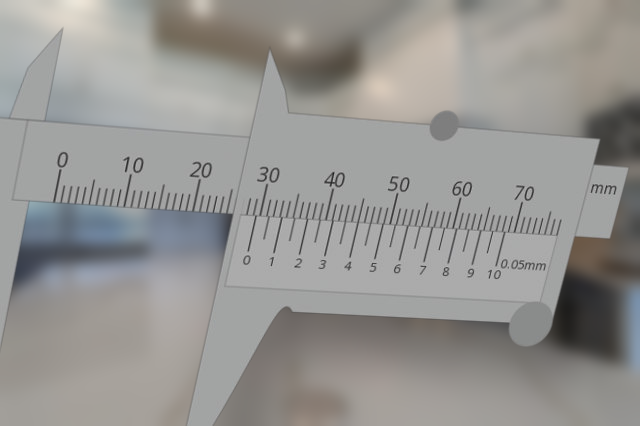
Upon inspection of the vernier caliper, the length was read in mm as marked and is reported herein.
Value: 29.4 mm
